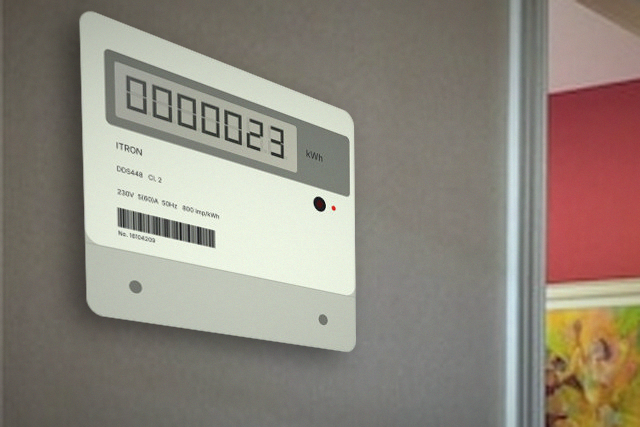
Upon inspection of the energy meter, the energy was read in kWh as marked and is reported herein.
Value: 23 kWh
